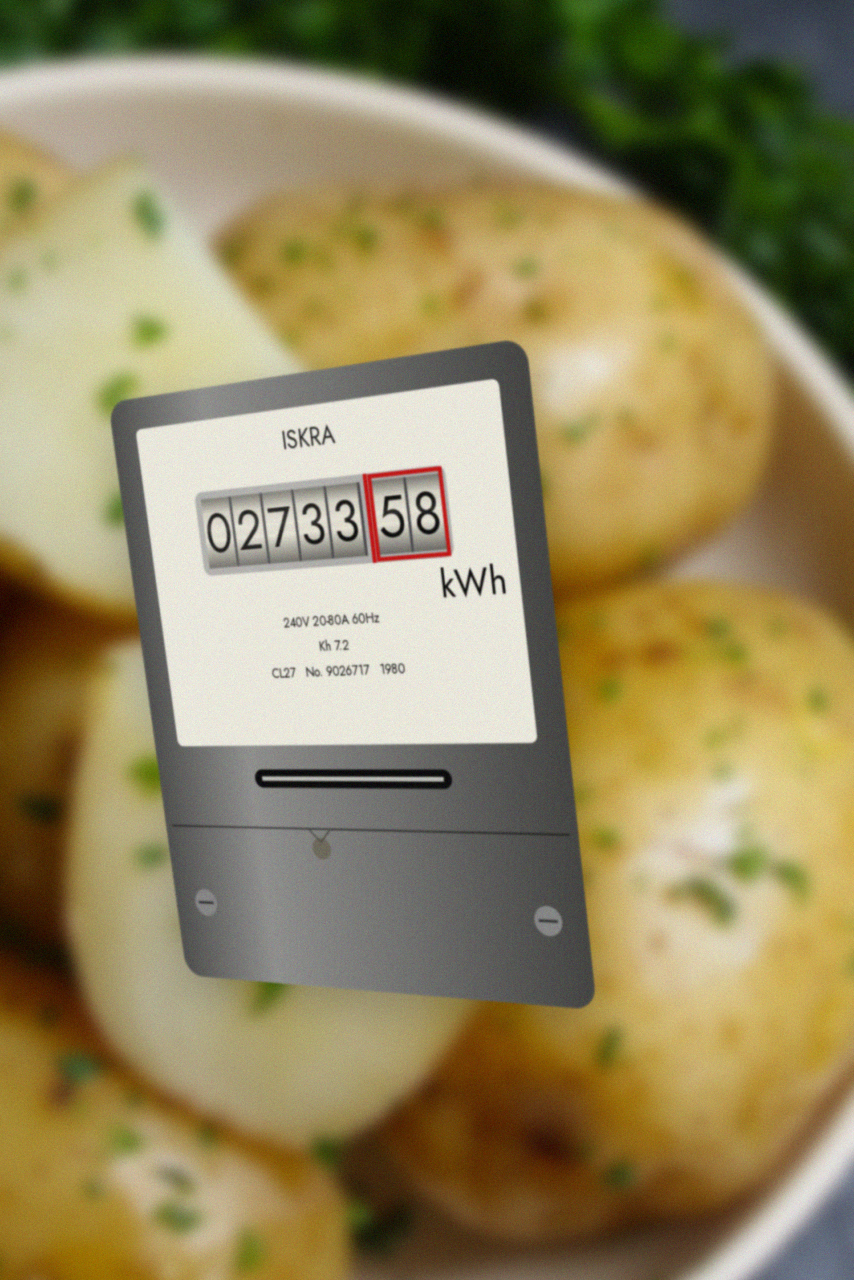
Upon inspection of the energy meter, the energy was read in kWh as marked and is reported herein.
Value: 2733.58 kWh
